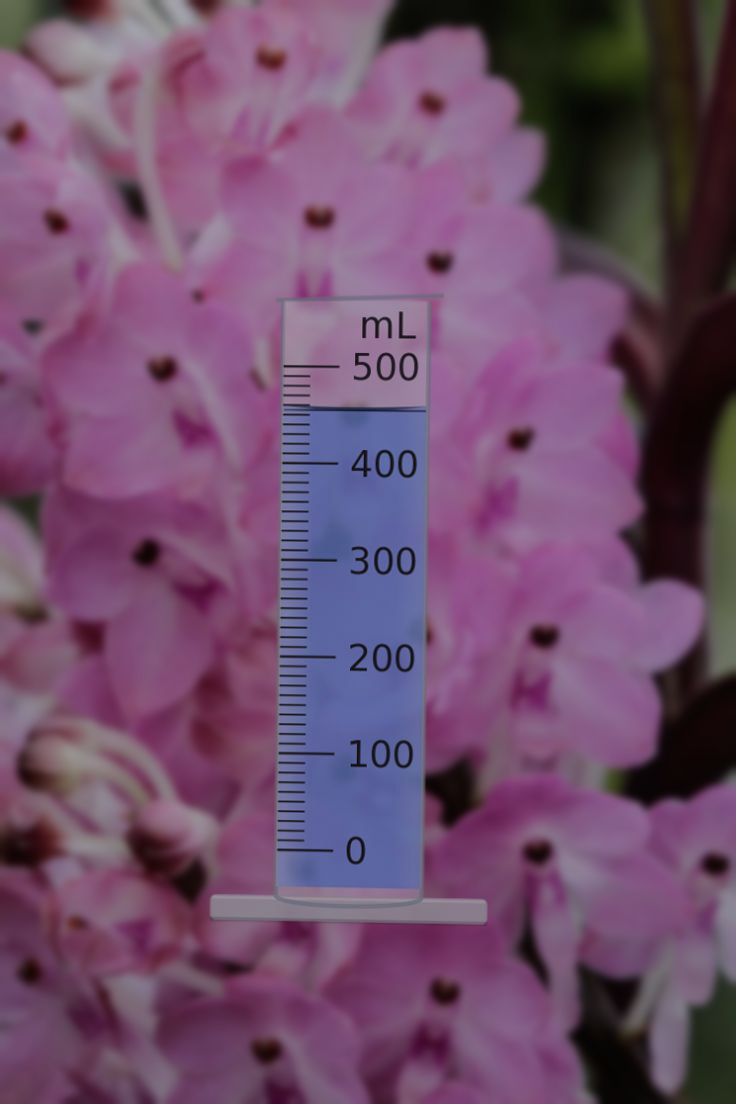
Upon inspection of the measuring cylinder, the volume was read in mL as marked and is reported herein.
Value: 455 mL
